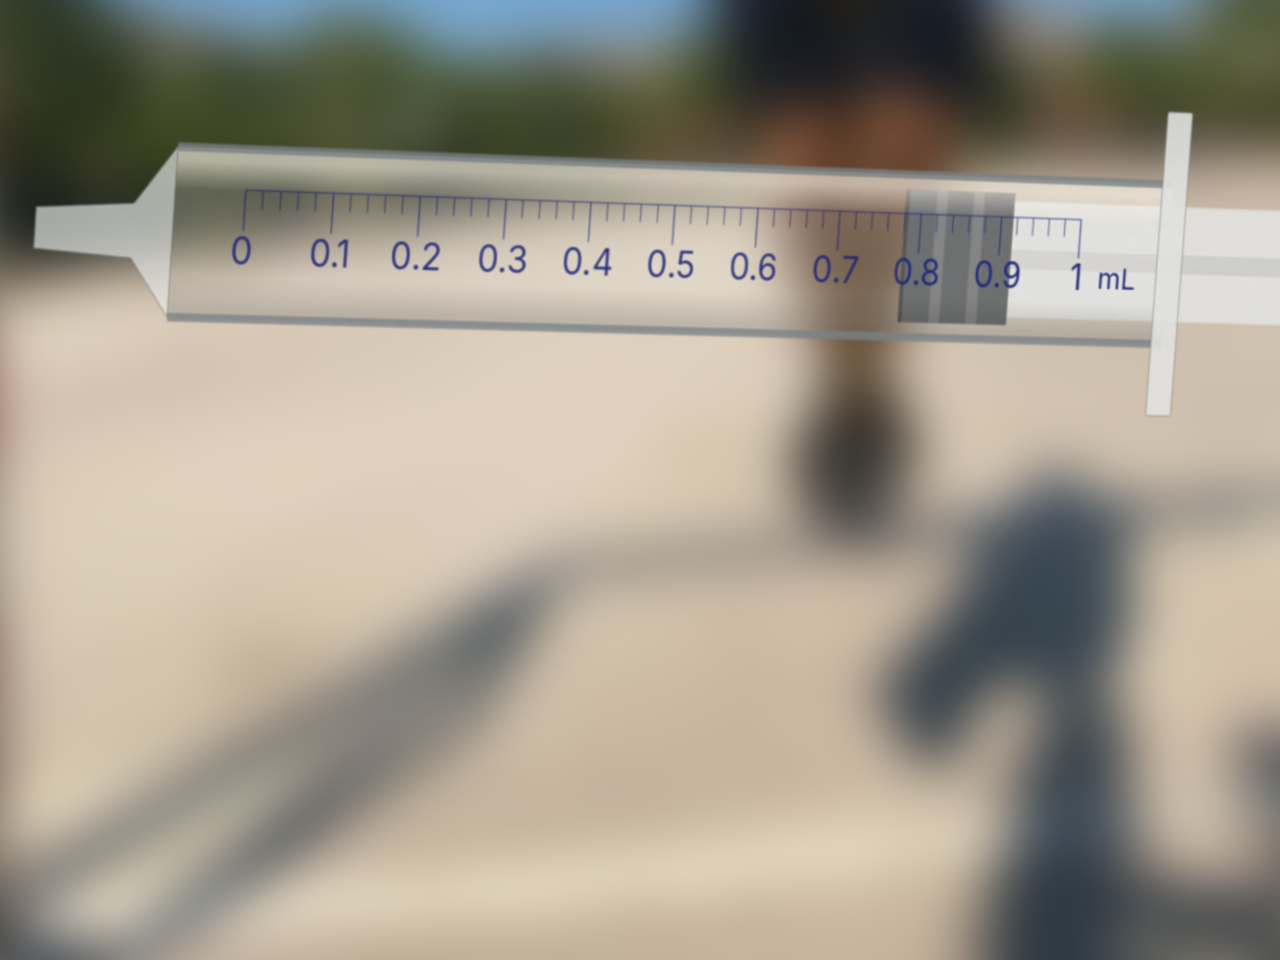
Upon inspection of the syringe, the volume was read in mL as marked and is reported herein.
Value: 0.78 mL
